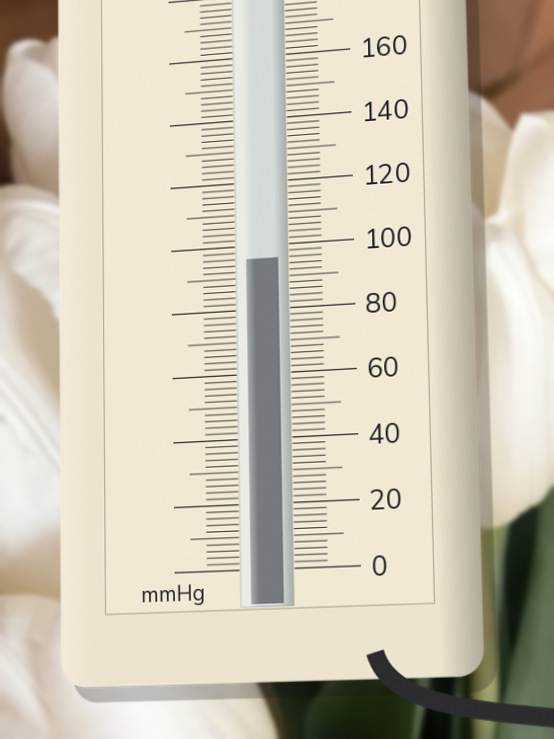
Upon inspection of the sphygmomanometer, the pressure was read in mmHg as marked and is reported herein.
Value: 96 mmHg
